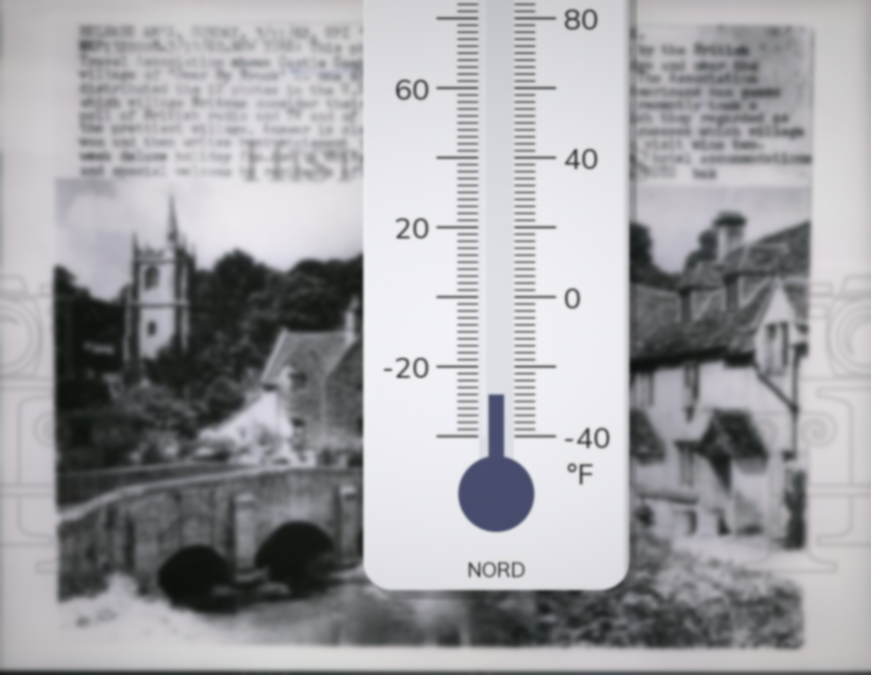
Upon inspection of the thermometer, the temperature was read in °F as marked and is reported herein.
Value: -28 °F
